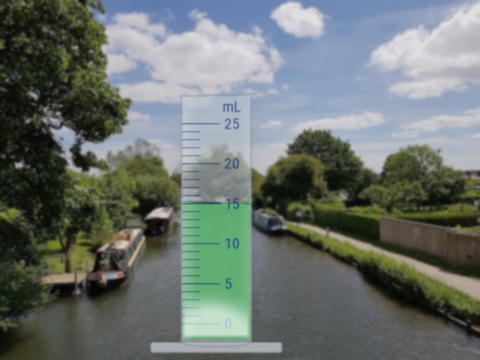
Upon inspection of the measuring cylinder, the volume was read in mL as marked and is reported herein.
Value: 15 mL
